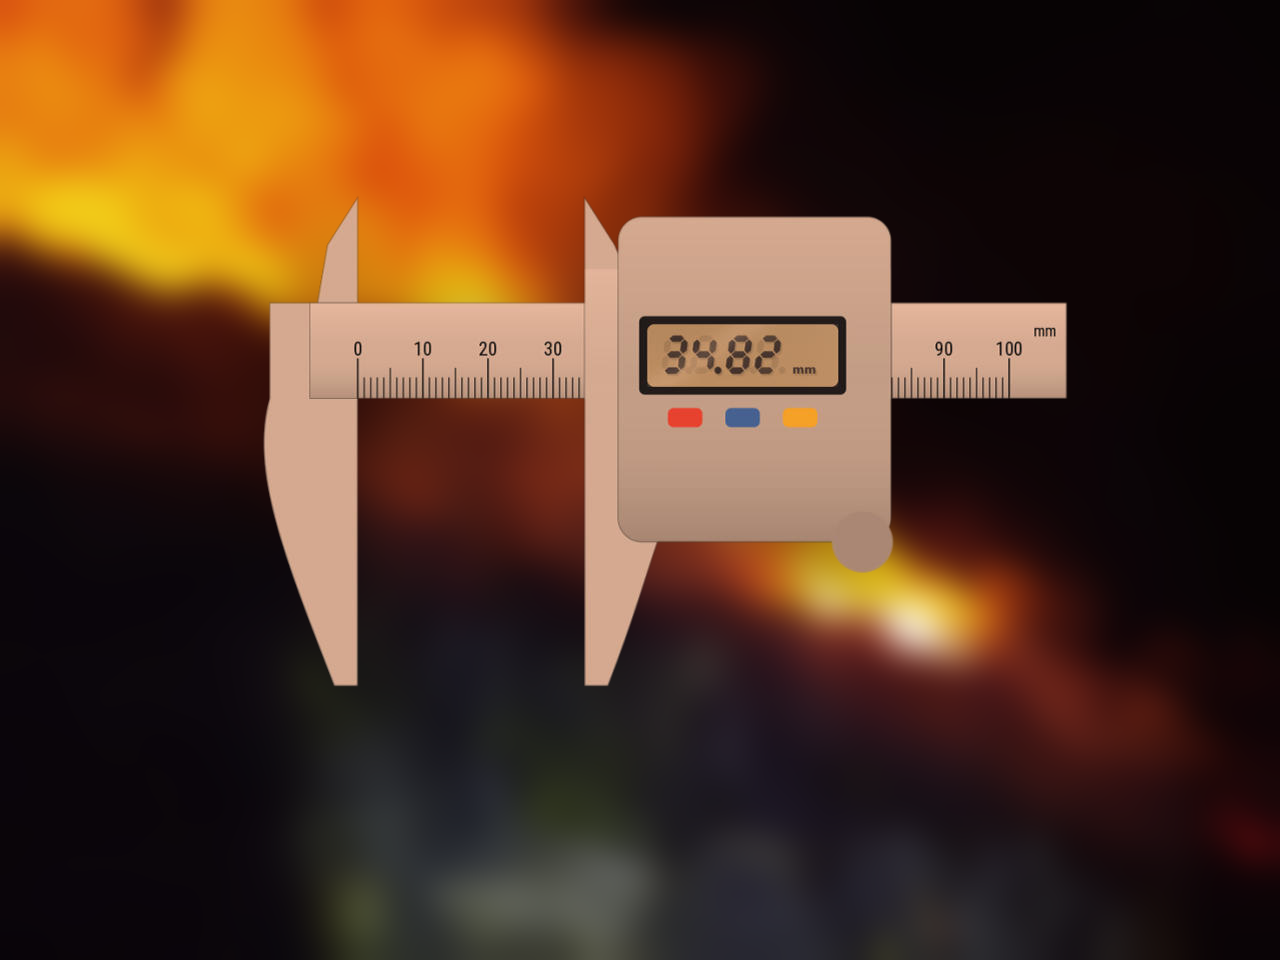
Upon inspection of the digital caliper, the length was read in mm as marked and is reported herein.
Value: 34.82 mm
